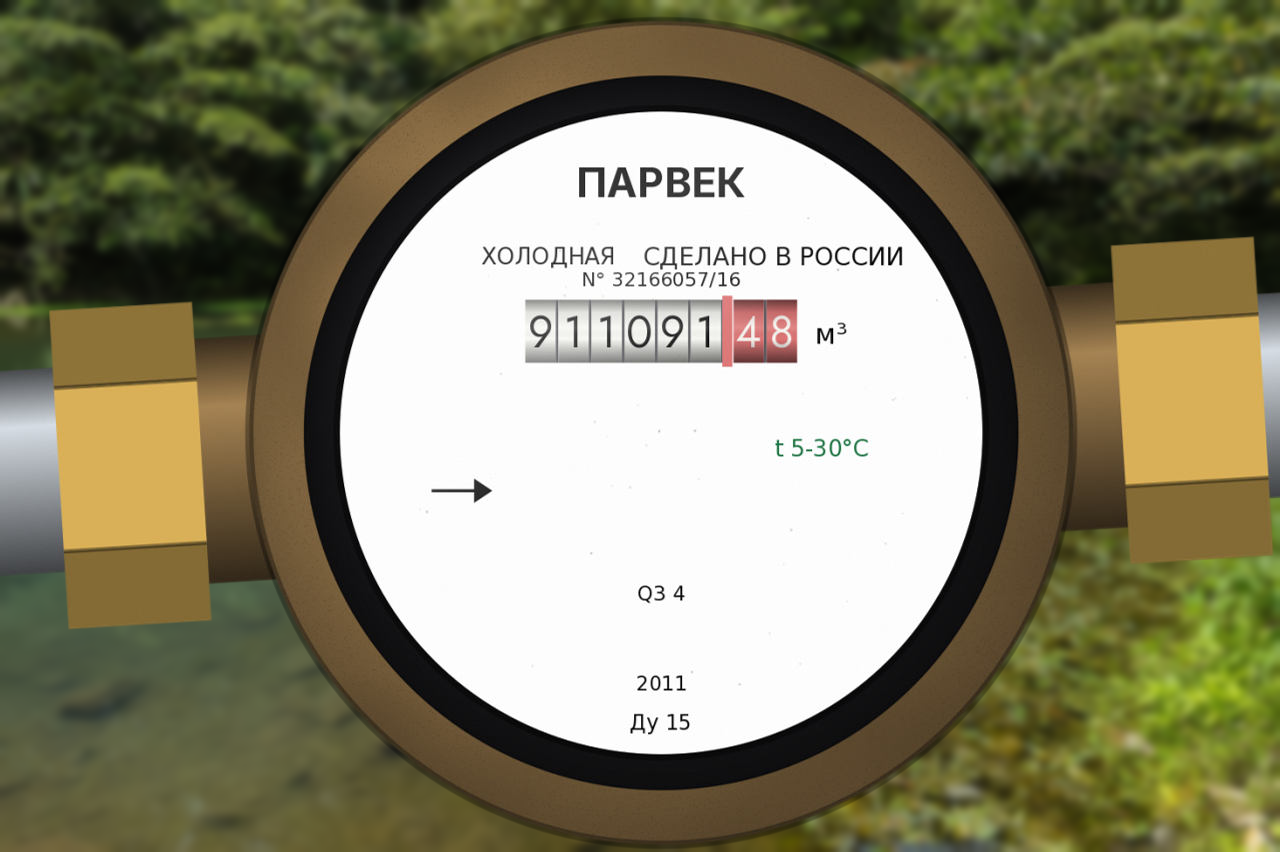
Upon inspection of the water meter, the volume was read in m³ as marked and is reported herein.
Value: 911091.48 m³
